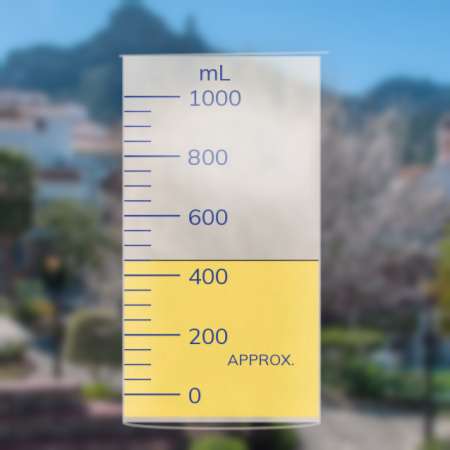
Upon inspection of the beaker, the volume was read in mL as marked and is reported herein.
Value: 450 mL
